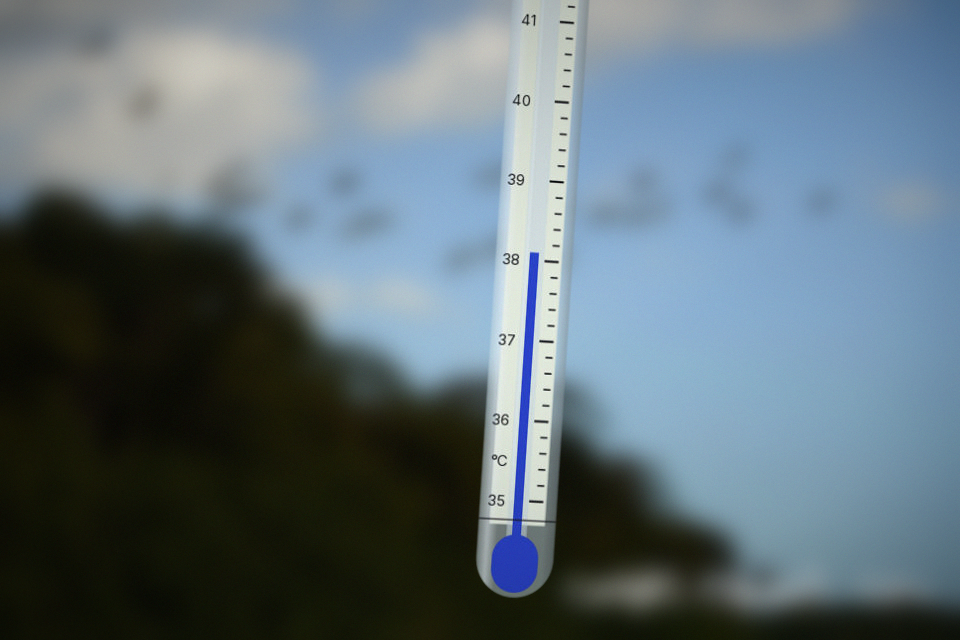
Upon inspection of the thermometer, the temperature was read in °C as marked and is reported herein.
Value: 38.1 °C
